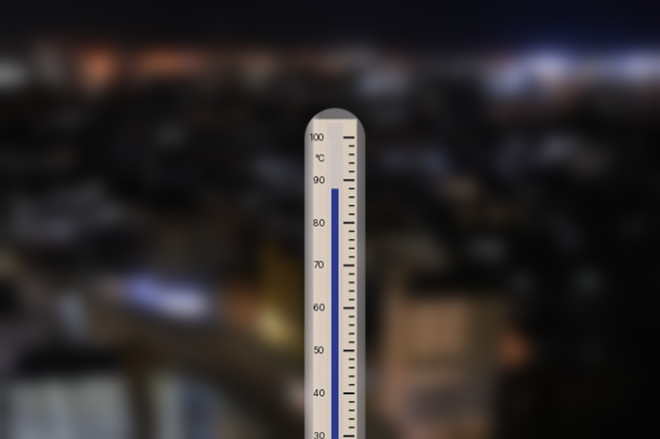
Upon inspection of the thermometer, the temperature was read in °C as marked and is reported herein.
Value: 88 °C
